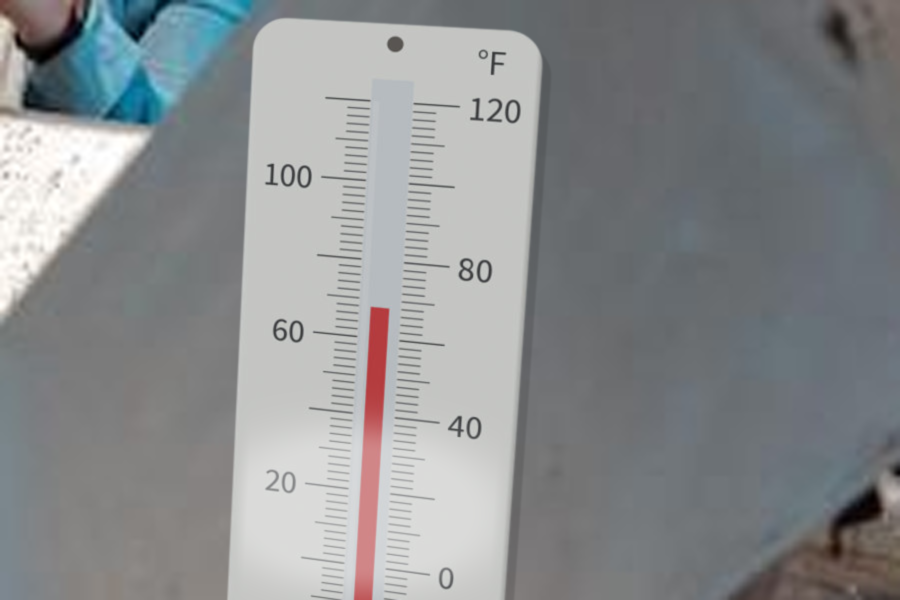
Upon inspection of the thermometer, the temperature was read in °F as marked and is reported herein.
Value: 68 °F
